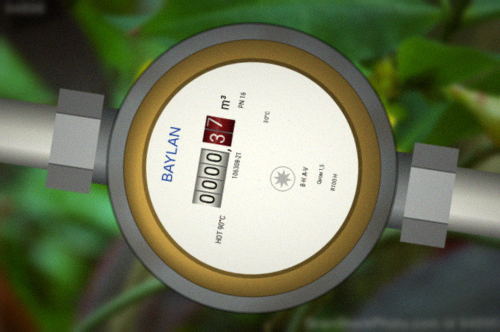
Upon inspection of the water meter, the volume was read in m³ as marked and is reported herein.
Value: 0.37 m³
